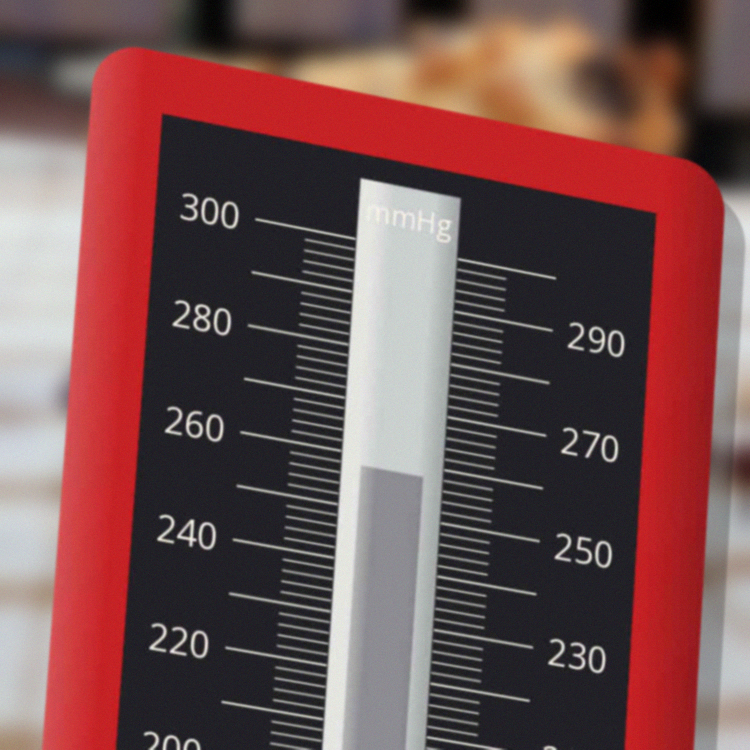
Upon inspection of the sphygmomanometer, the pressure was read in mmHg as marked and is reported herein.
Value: 258 mmHg
